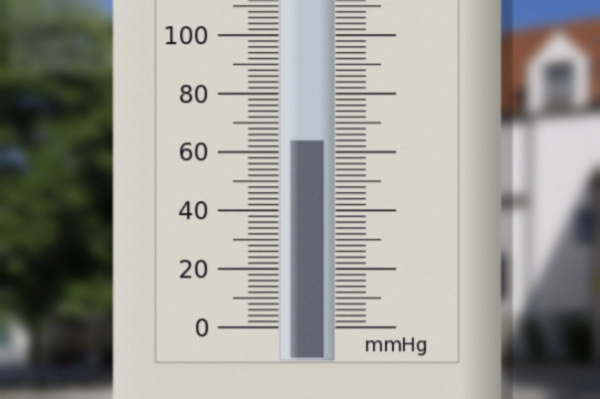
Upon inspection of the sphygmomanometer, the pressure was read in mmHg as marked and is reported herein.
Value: 64 mmHg
